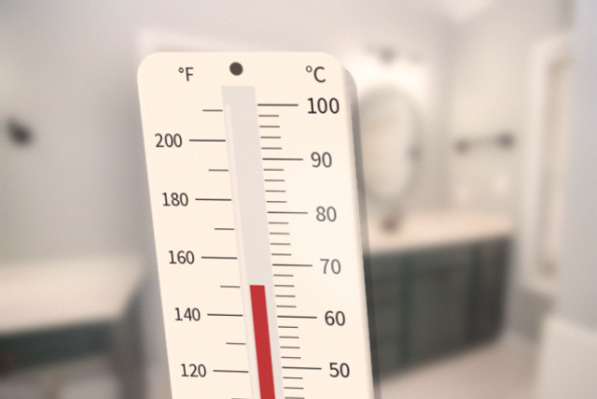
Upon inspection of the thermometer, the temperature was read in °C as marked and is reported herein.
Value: 66 °C
